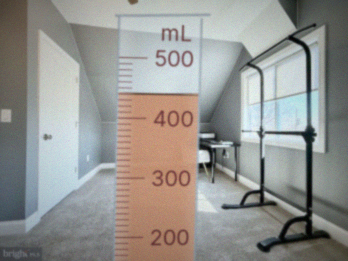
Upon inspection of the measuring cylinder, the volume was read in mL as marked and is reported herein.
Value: 440 mL
